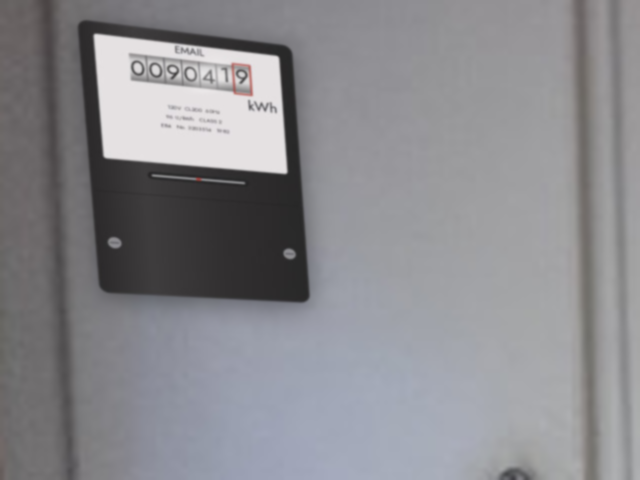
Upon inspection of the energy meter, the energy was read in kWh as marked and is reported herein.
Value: 9041.9 kWh
